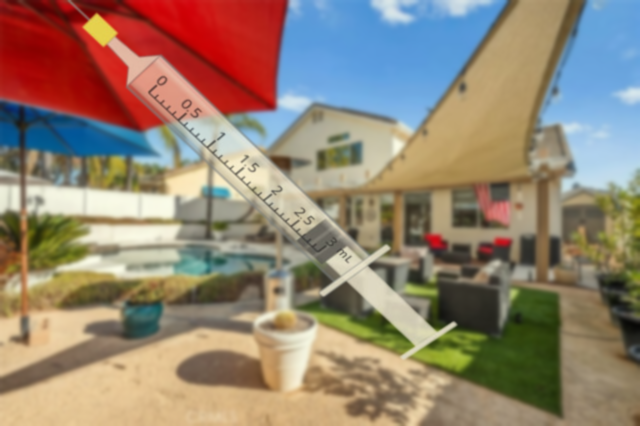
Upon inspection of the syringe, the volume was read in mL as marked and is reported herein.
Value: 2.7 mL
